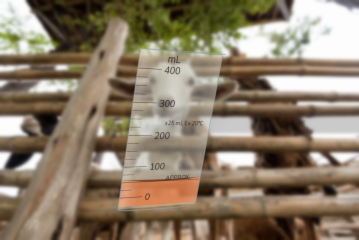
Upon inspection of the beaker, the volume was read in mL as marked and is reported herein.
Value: 50 mL
